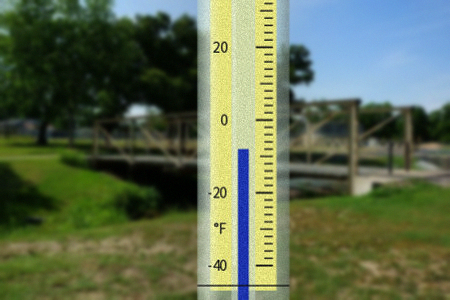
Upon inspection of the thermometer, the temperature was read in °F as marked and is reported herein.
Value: -8 °F
